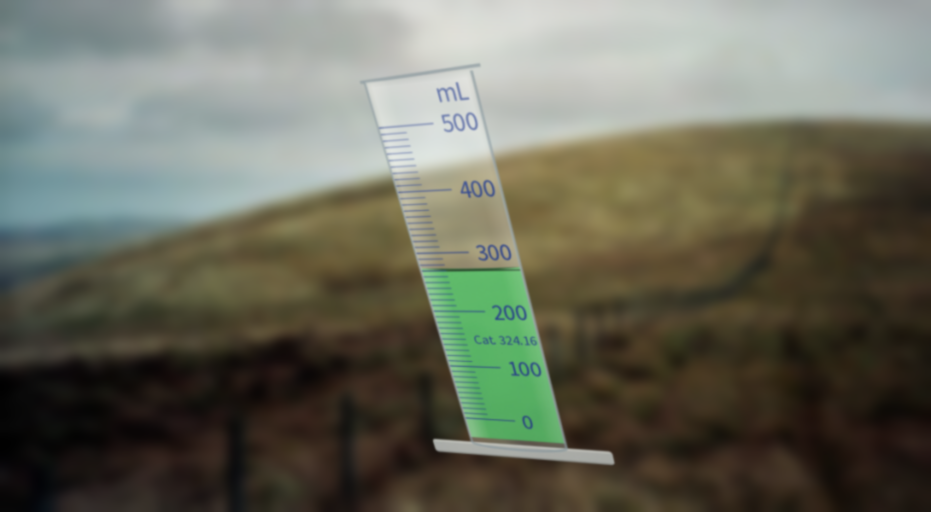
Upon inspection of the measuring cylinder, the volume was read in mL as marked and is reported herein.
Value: 270 mL
